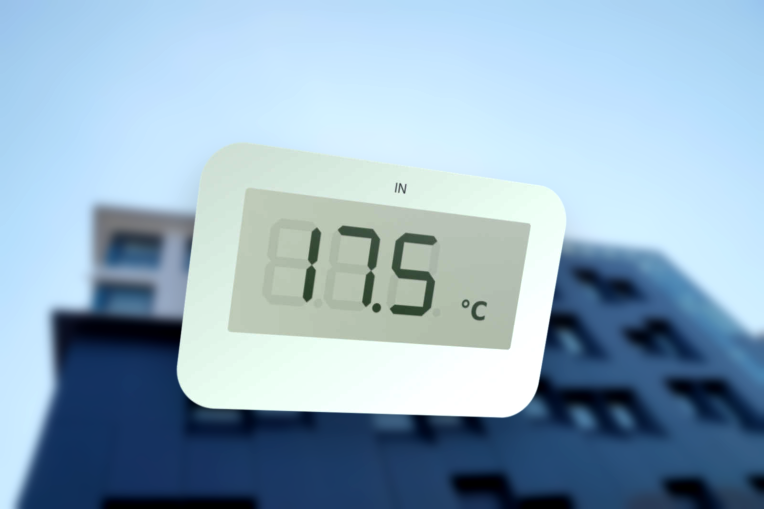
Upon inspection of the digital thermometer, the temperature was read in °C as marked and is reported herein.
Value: 17.5 °C
